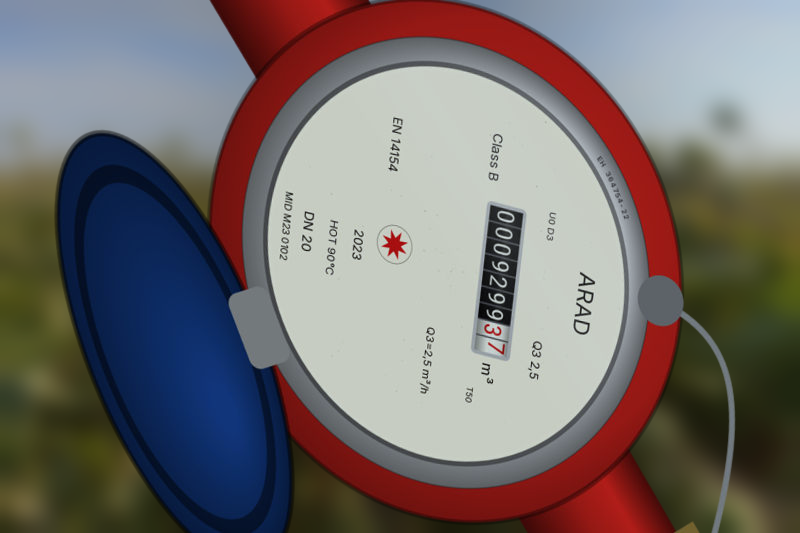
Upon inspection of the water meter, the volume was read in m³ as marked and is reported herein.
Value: 9299.37 m³
